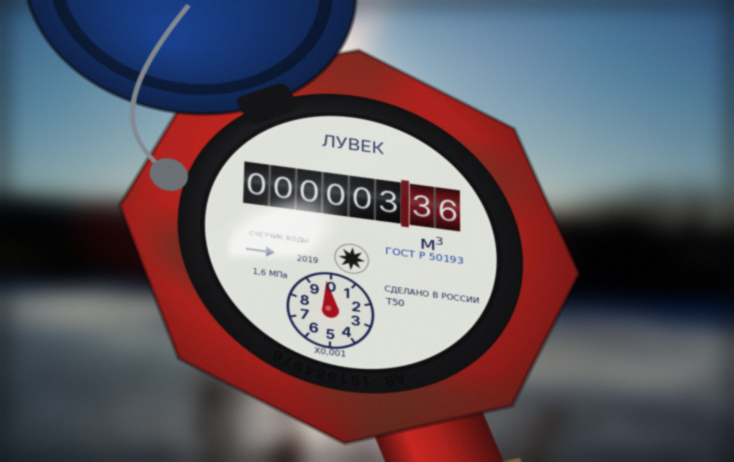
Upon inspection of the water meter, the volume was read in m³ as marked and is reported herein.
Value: 3.359 m³
